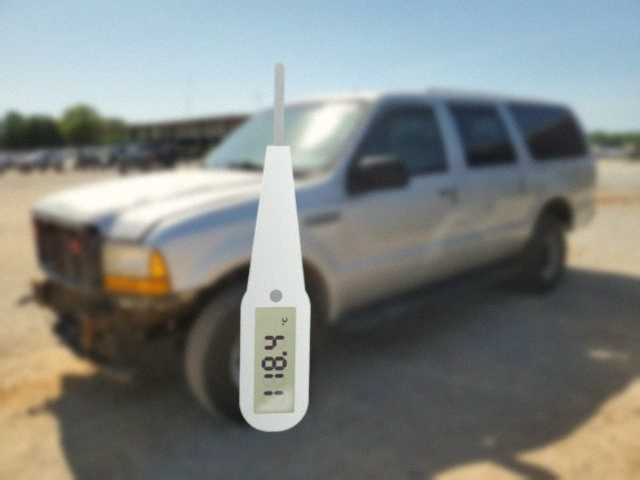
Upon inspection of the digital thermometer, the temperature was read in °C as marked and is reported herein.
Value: 118.4 °C
